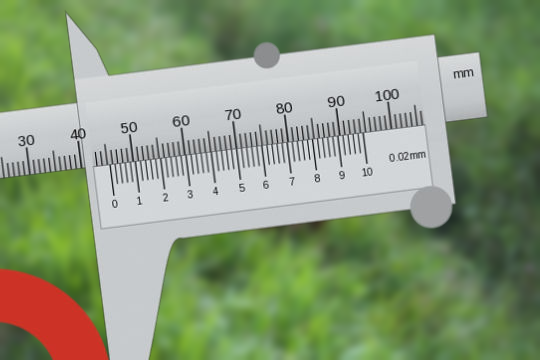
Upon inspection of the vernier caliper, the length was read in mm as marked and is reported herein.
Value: 45.5 mm
